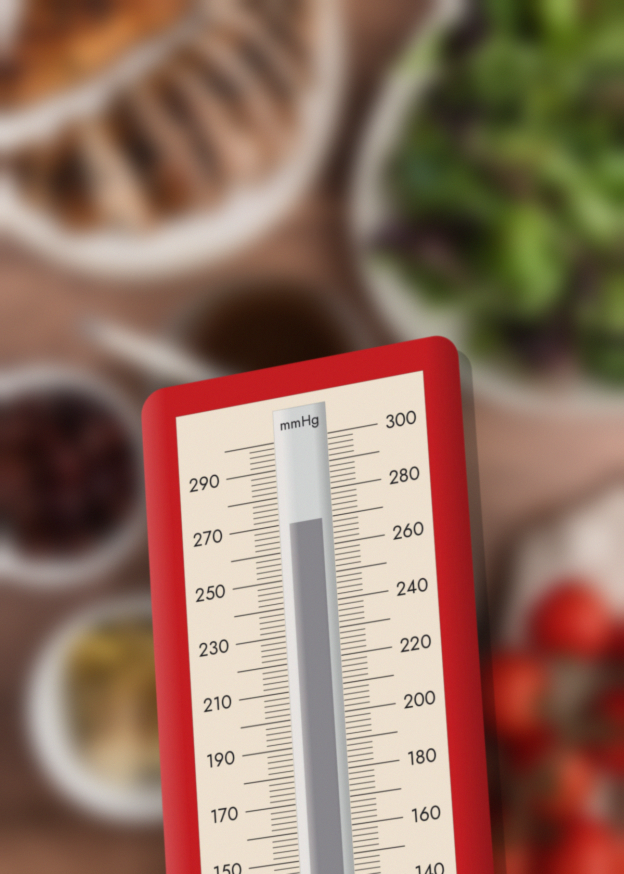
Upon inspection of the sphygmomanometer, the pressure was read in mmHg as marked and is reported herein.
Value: 270 mmHg
